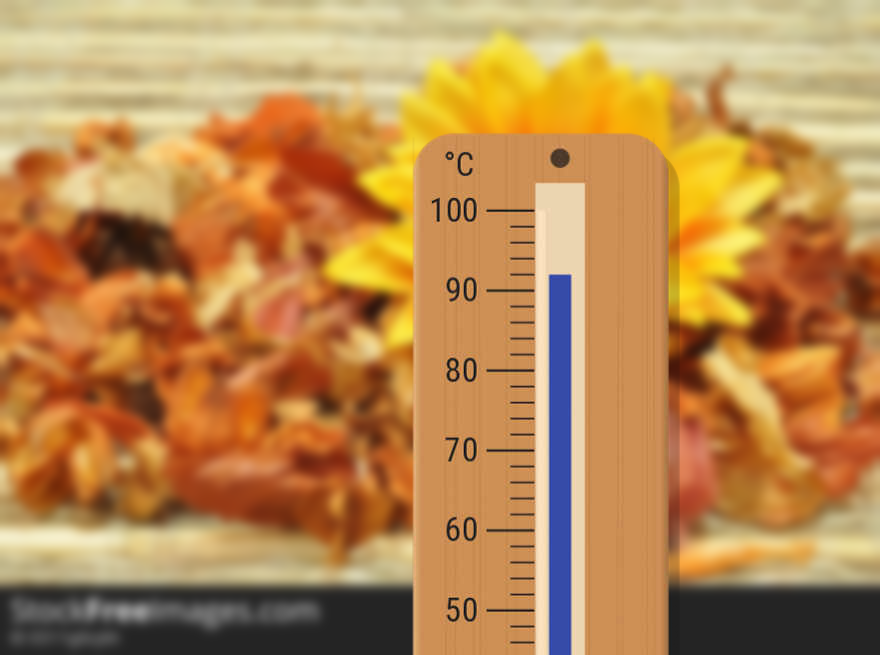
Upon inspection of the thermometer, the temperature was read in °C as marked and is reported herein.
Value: 92 °C
